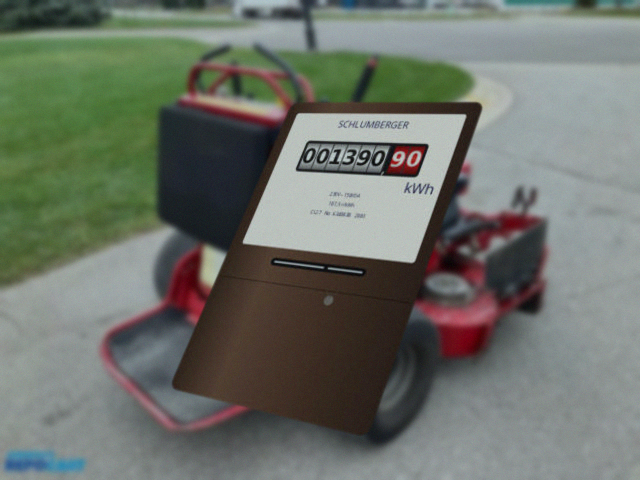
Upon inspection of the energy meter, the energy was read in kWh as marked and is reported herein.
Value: 1390.90 kWh
